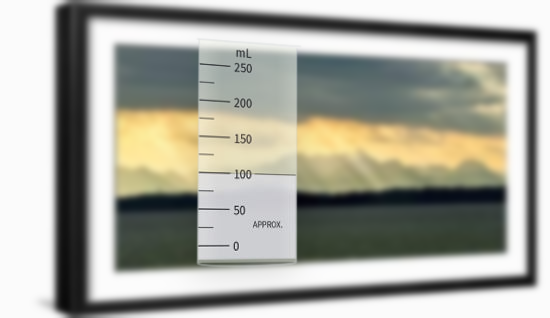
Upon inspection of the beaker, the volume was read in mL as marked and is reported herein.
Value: 100 mL
